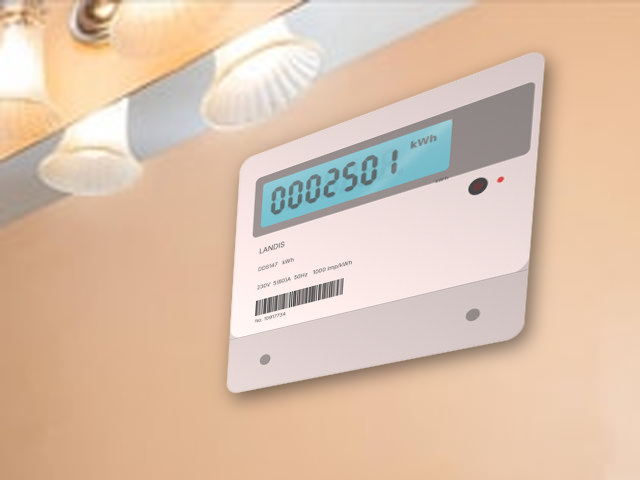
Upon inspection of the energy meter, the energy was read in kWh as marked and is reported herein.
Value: 2501 kWh
